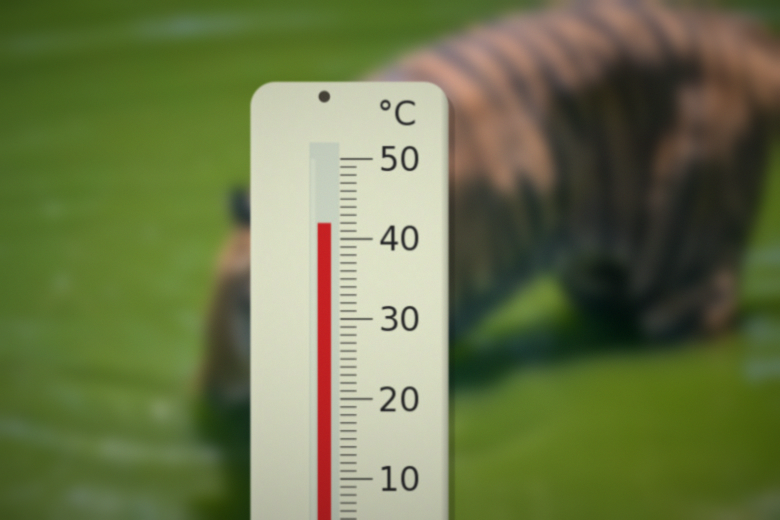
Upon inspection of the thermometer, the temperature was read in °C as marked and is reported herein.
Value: 42 °C
